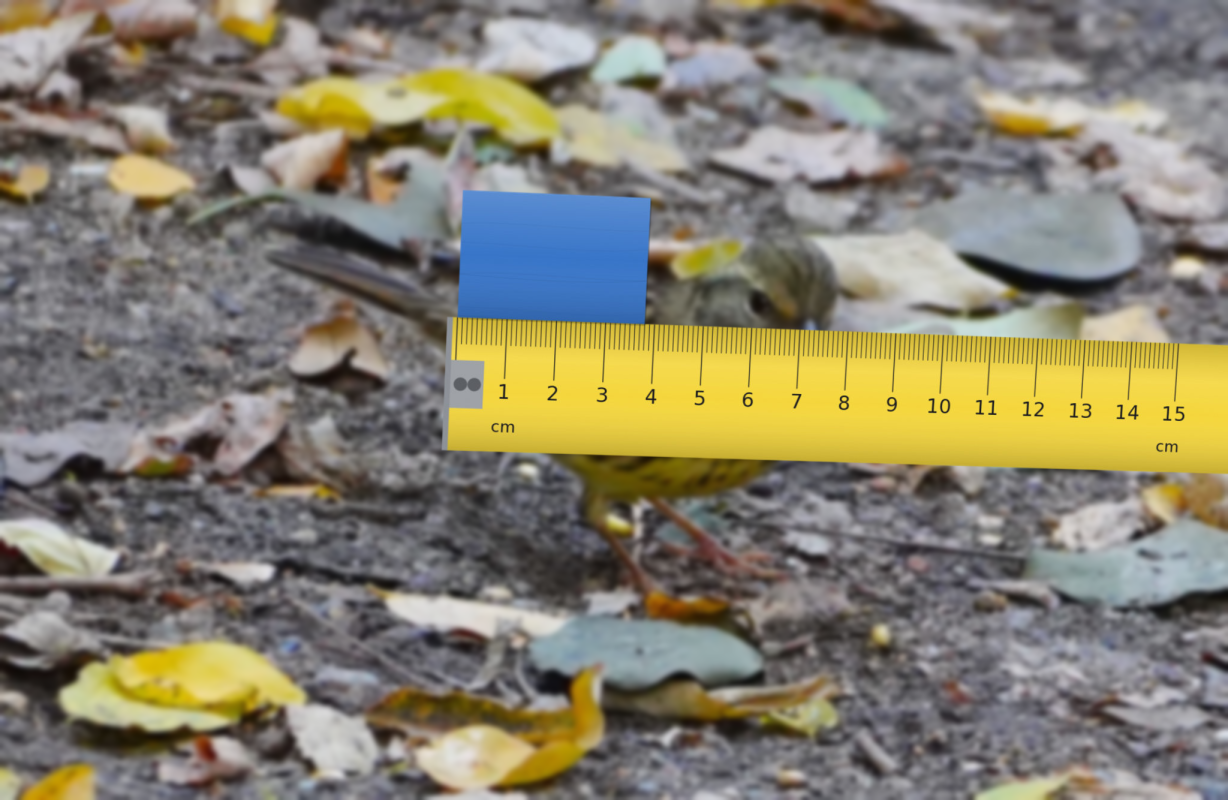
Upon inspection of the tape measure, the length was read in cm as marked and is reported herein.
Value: 3.8 cm
